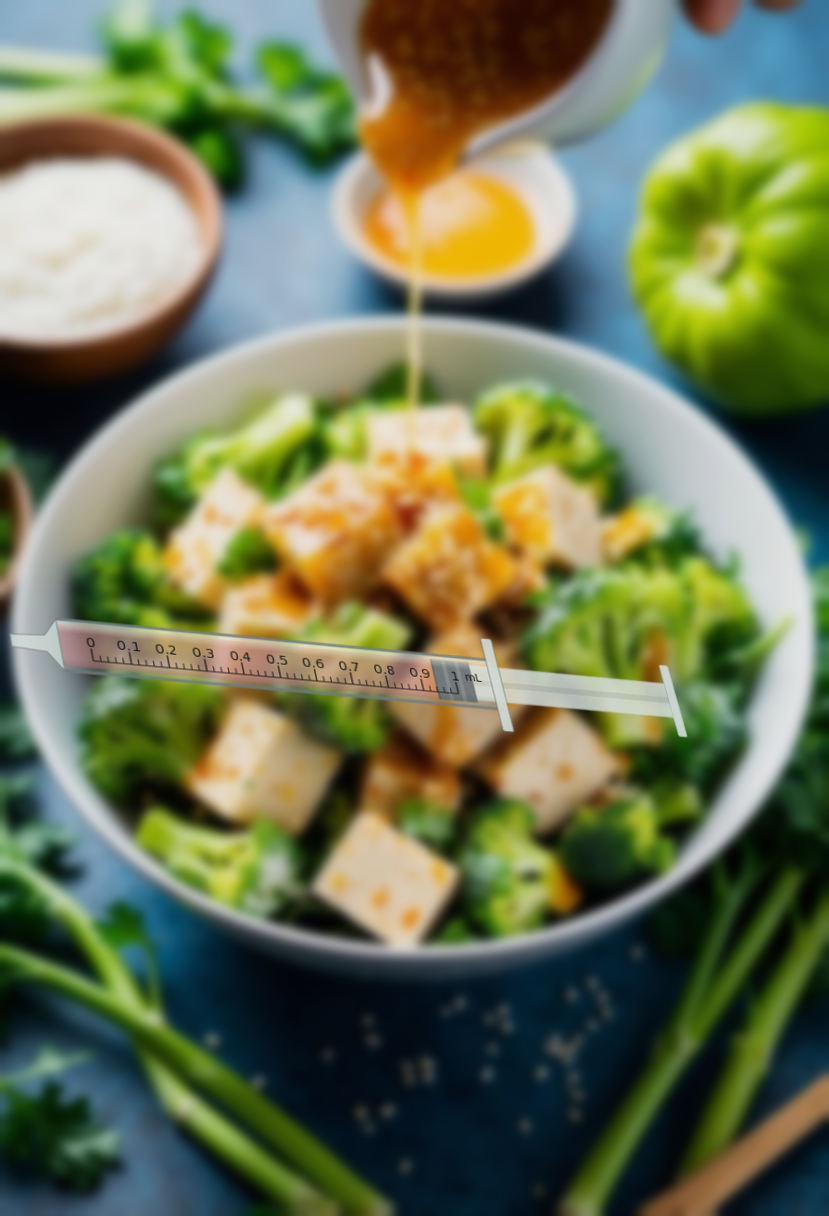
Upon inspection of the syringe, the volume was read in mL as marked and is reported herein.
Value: 0.94 mL
